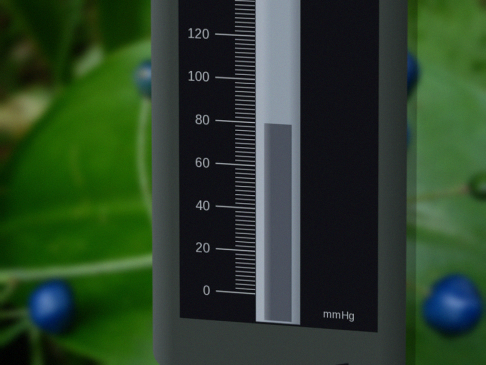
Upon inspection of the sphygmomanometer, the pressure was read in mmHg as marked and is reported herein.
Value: 80 mmHg
